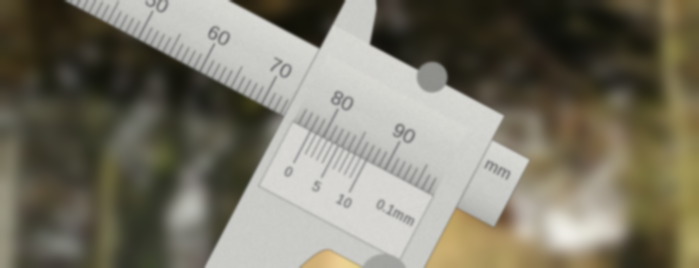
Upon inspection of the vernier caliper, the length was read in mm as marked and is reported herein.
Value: 78.0 mm
